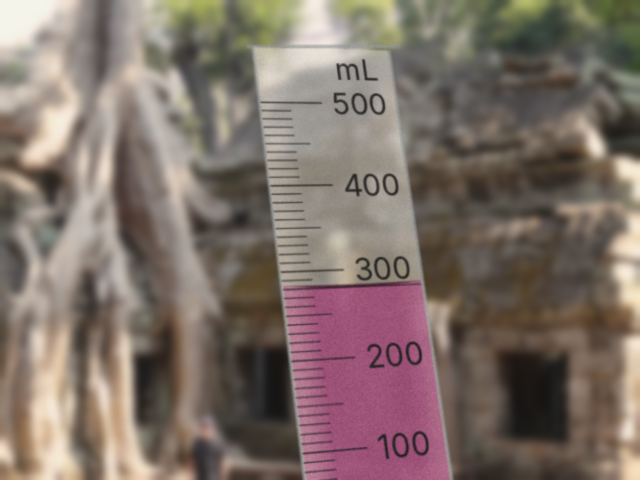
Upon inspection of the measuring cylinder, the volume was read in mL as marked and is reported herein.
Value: 280 mL
